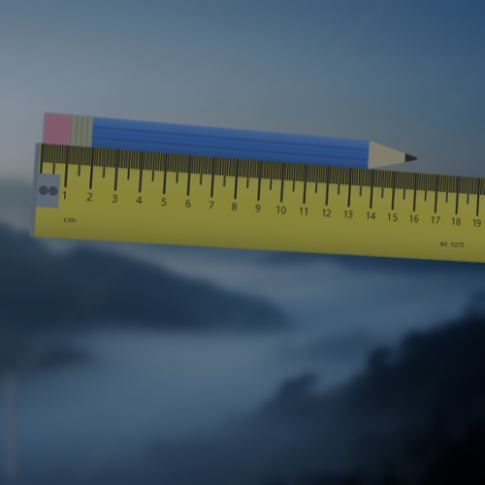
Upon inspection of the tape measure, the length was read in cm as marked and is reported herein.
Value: 16 cm
